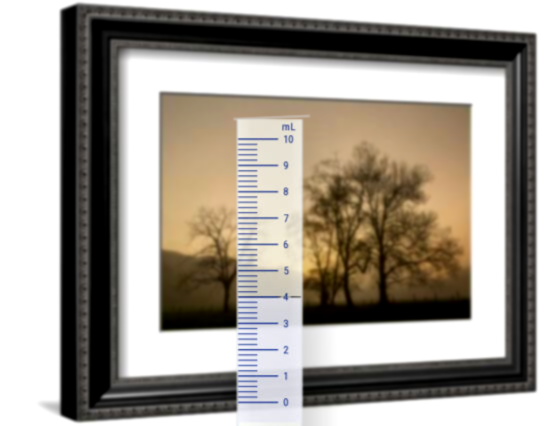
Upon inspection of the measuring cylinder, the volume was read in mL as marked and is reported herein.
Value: 4 mL
